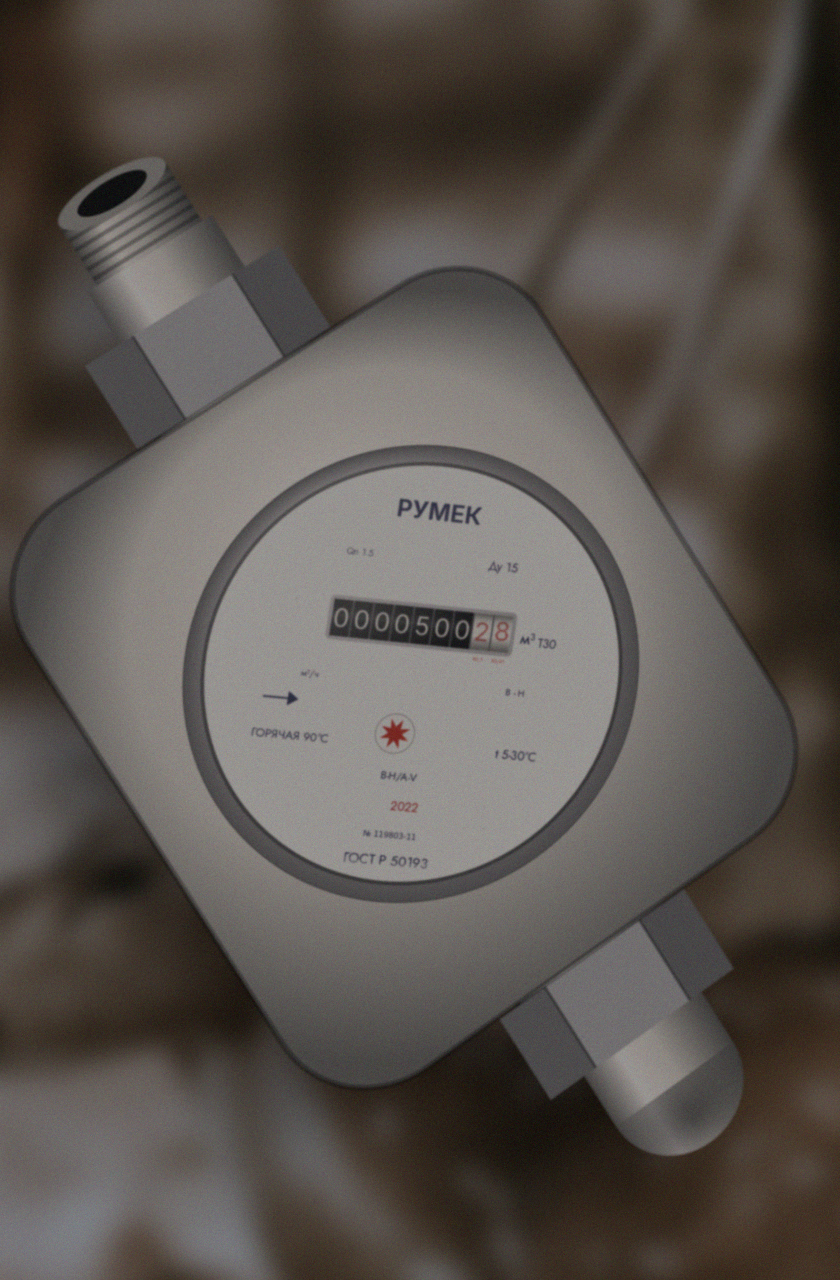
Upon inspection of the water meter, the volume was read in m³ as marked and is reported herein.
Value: 500.28 m³
